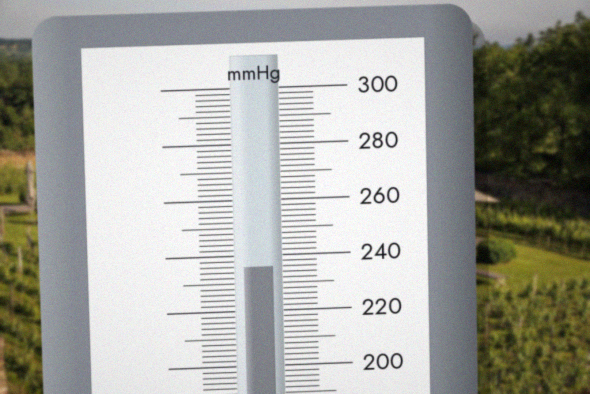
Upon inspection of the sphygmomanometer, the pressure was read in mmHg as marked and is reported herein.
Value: 236 mmHg
